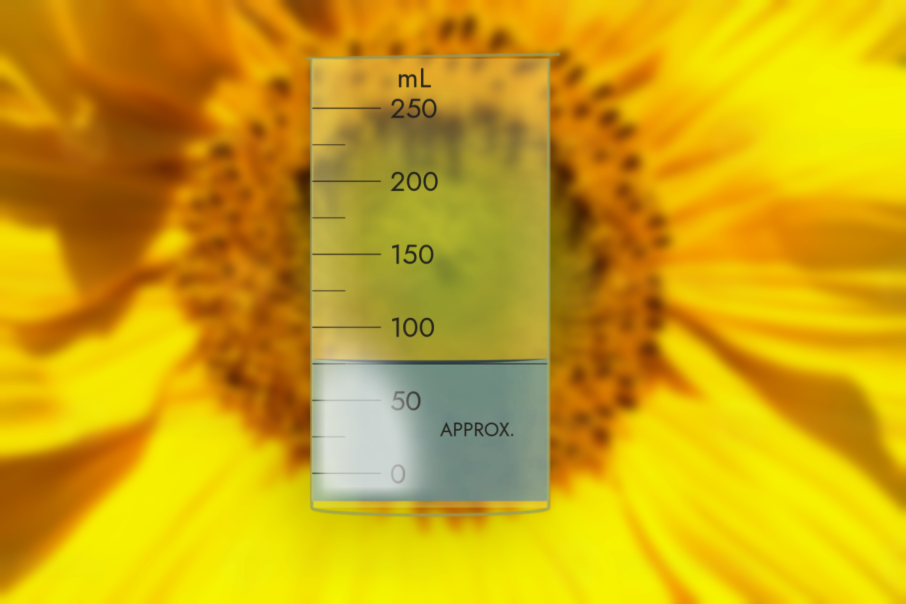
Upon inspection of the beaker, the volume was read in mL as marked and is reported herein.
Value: 75 mL
